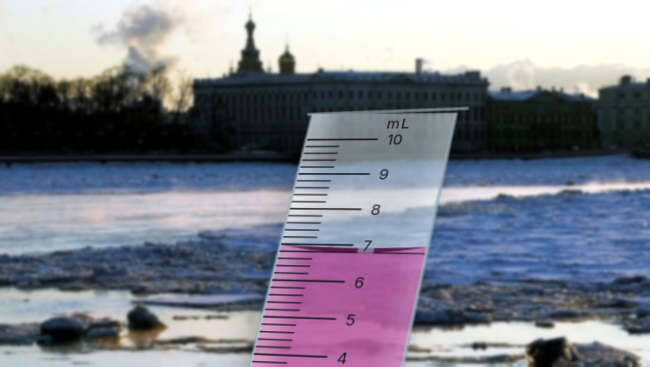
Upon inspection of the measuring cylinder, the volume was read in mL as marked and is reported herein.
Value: 6.8 mL
